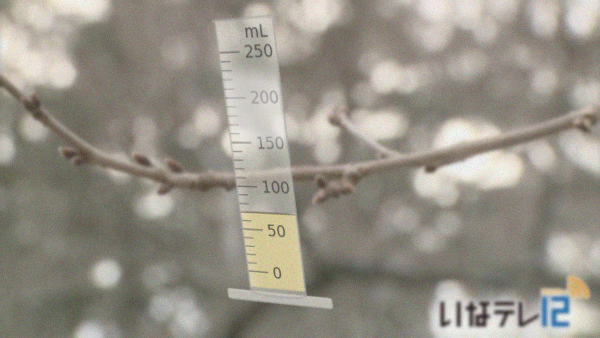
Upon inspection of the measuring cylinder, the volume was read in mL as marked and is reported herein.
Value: 70 mL
